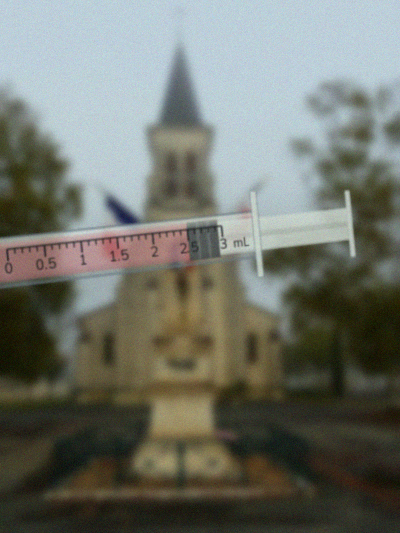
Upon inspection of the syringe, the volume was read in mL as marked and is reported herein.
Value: 2.5 mL
